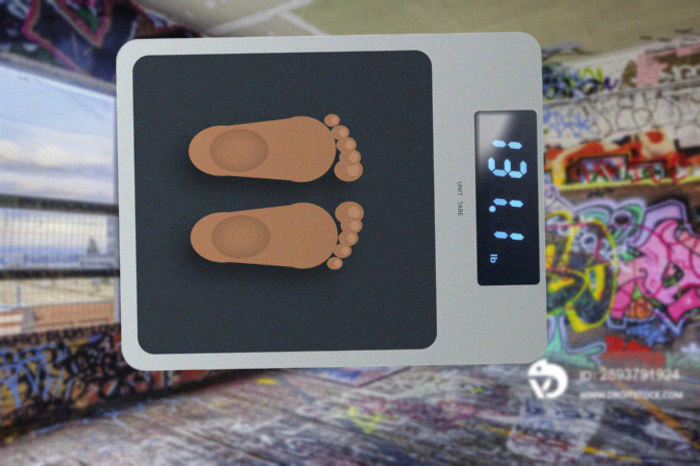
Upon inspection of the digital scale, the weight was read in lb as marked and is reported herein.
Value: 131.1 lb
